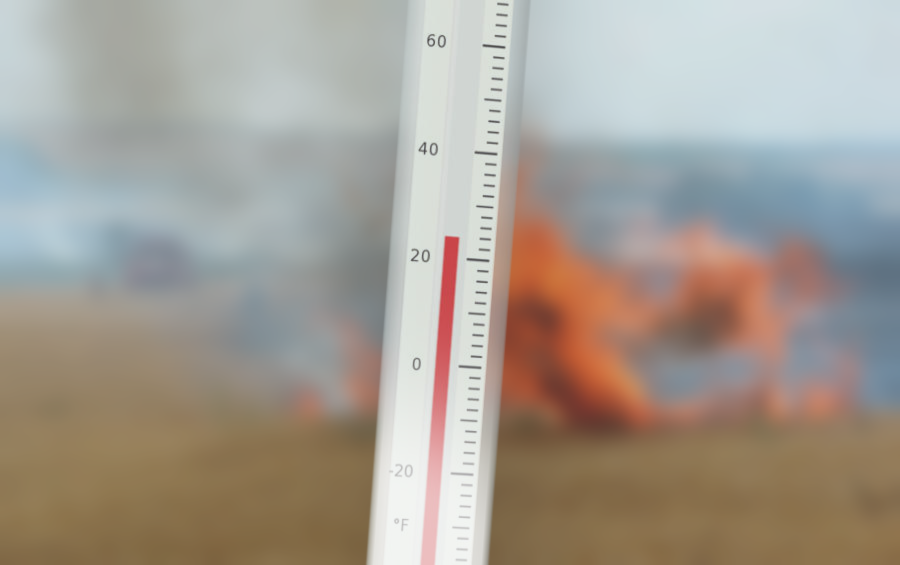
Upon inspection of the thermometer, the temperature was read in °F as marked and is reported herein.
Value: 24 °F
